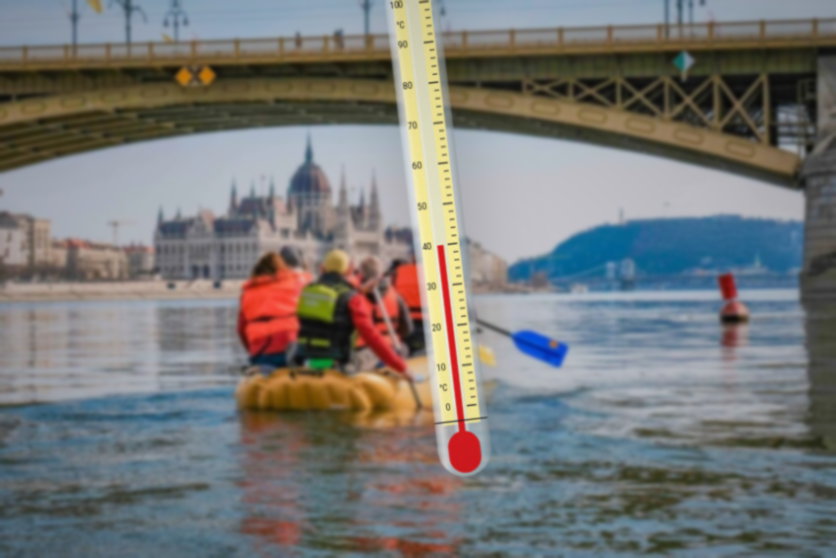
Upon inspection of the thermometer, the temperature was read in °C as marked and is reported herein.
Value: 40 °C
